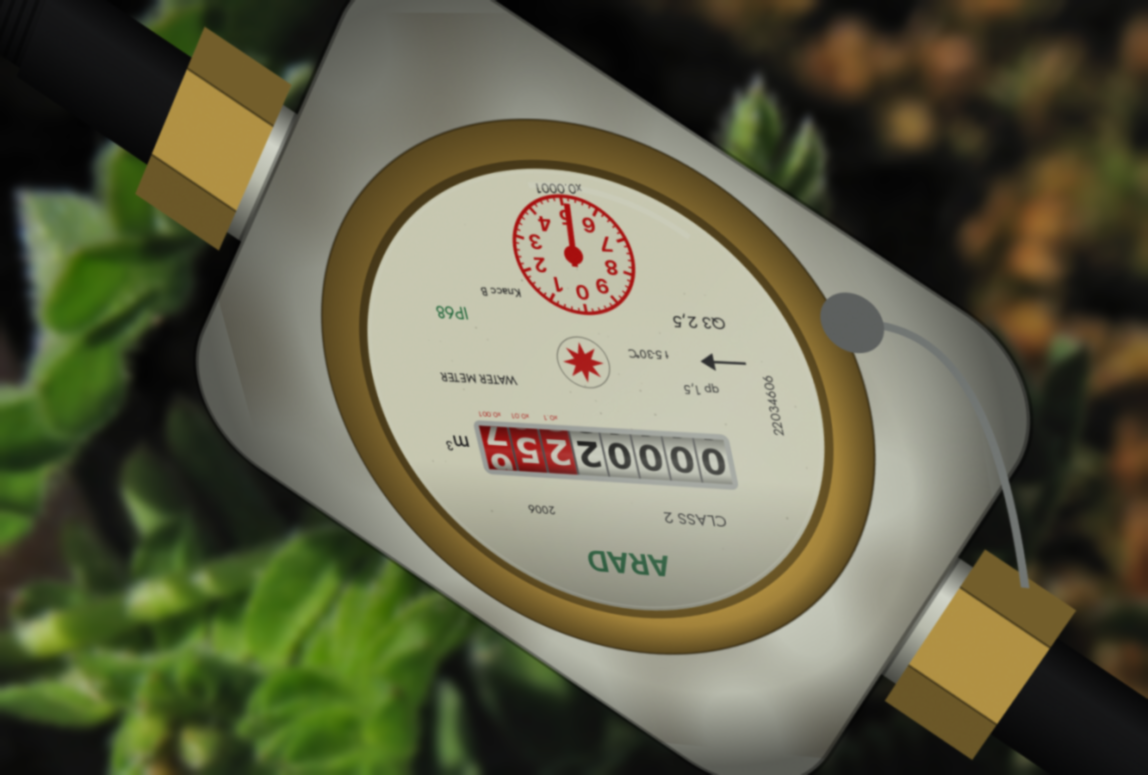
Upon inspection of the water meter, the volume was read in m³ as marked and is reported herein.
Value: 2.2565 m³
